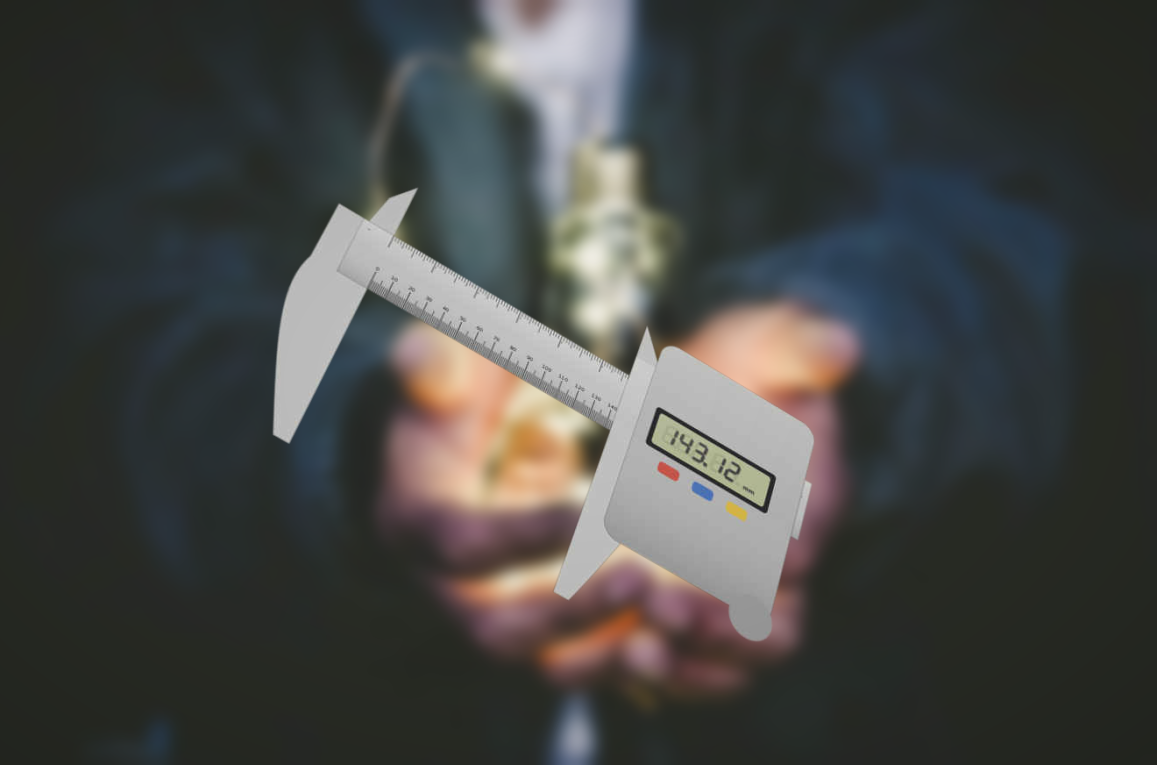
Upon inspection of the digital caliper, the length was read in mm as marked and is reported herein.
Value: 143.12 mm
